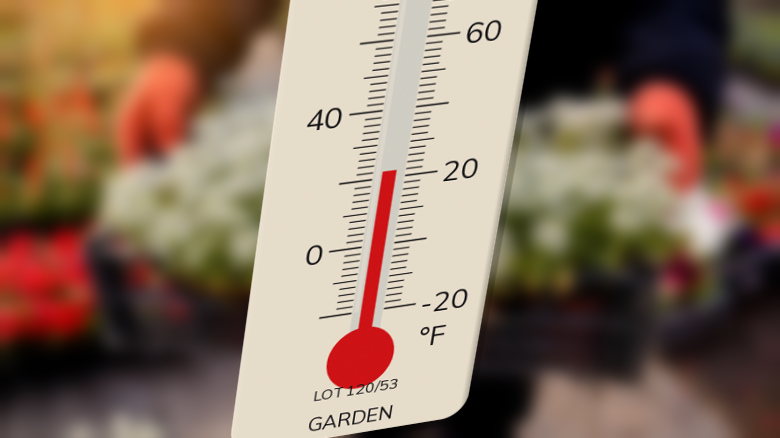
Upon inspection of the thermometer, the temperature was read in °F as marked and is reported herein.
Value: 22 °F
